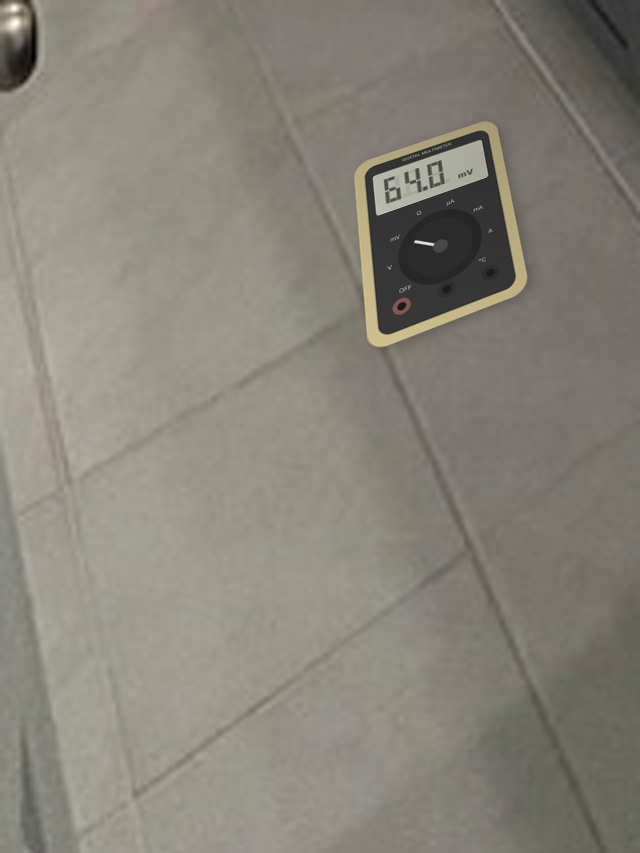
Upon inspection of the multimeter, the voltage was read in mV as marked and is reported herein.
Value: 64.0 mV
